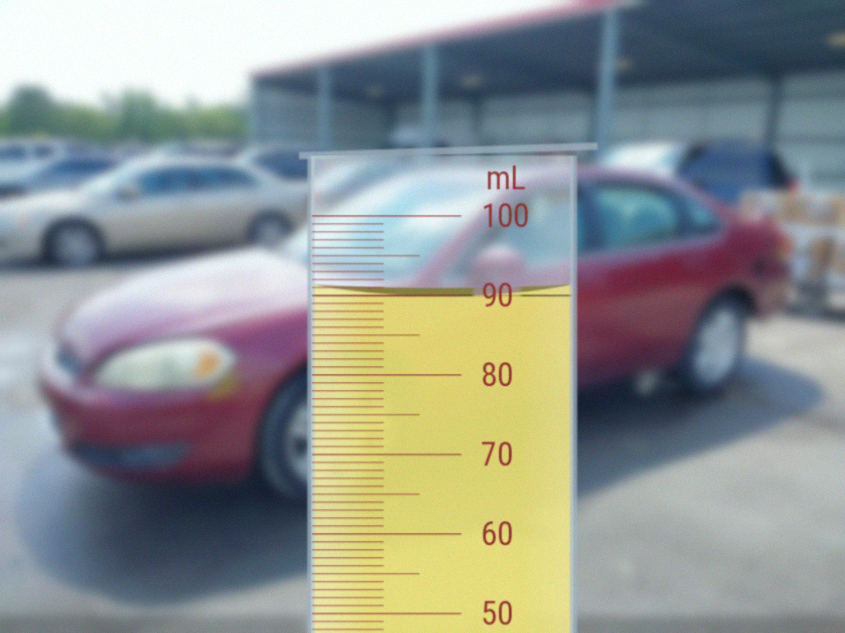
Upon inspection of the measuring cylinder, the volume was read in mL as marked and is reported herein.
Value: 90 mL
